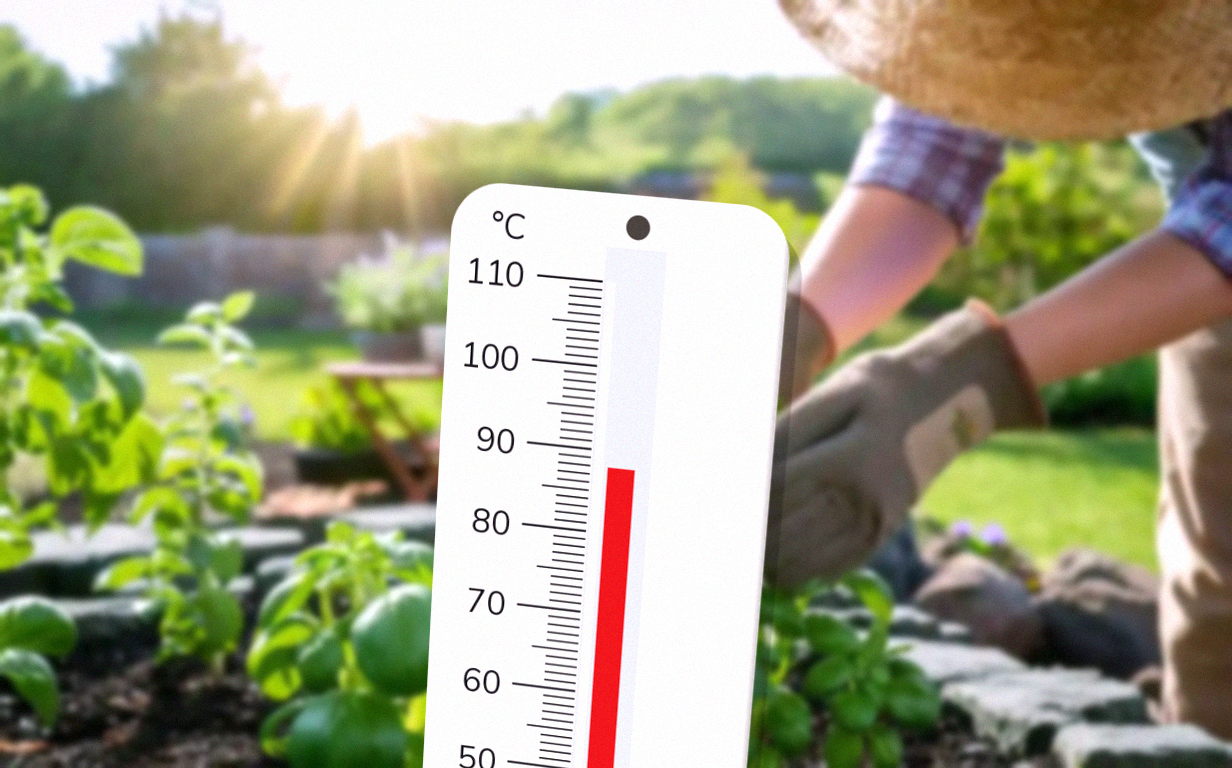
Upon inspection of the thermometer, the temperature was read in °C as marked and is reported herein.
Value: 88 °C
